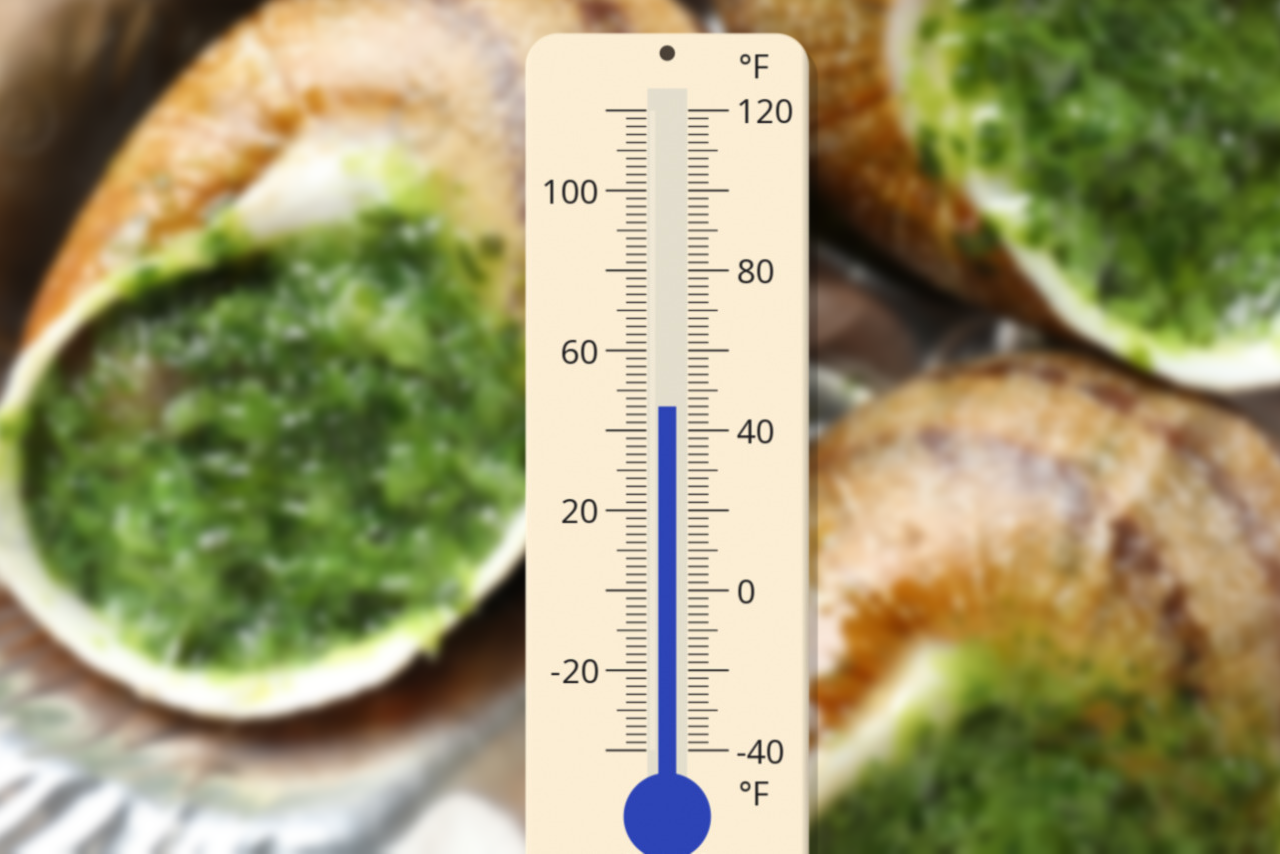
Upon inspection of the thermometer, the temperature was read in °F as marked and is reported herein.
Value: 46 °F
